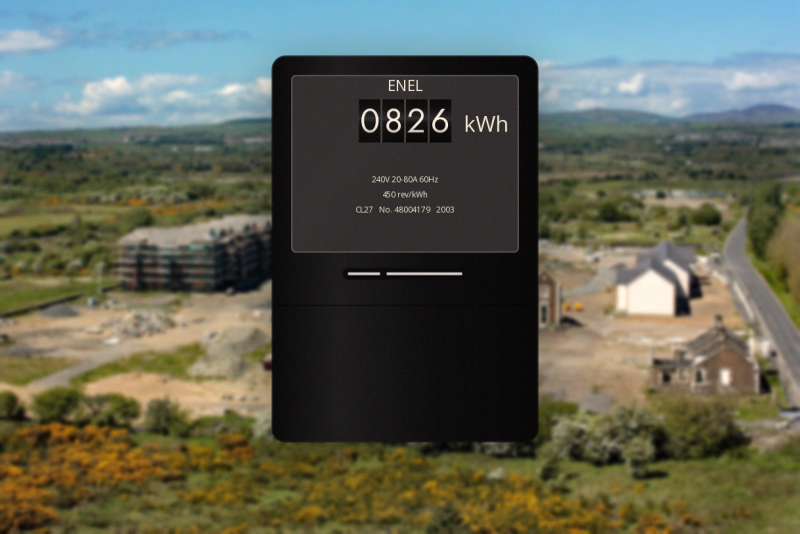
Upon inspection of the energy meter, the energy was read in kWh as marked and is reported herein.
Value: 826 kWh
